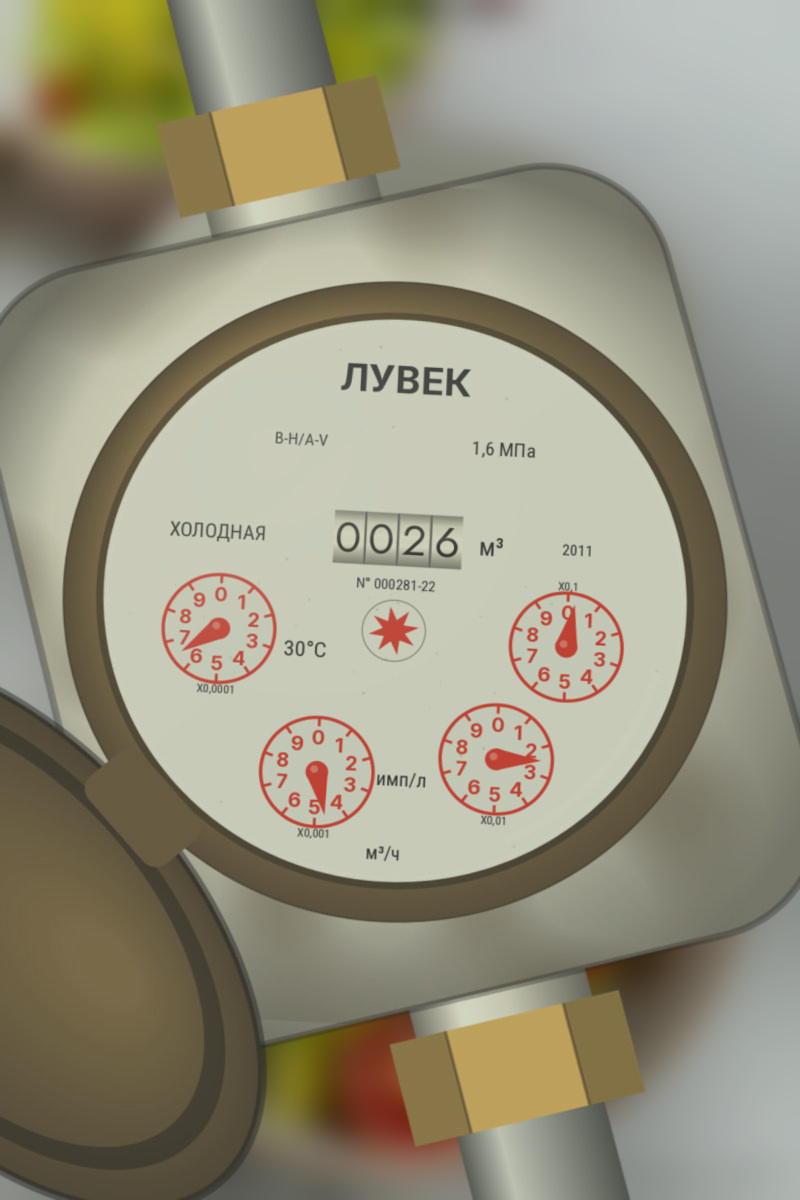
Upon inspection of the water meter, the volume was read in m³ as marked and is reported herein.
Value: 26.0246 m³
